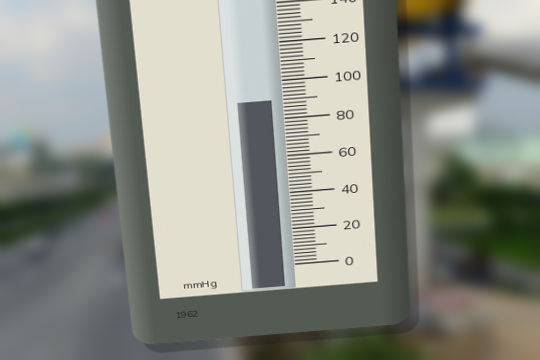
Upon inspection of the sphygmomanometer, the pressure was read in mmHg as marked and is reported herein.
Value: 90 mmHg
